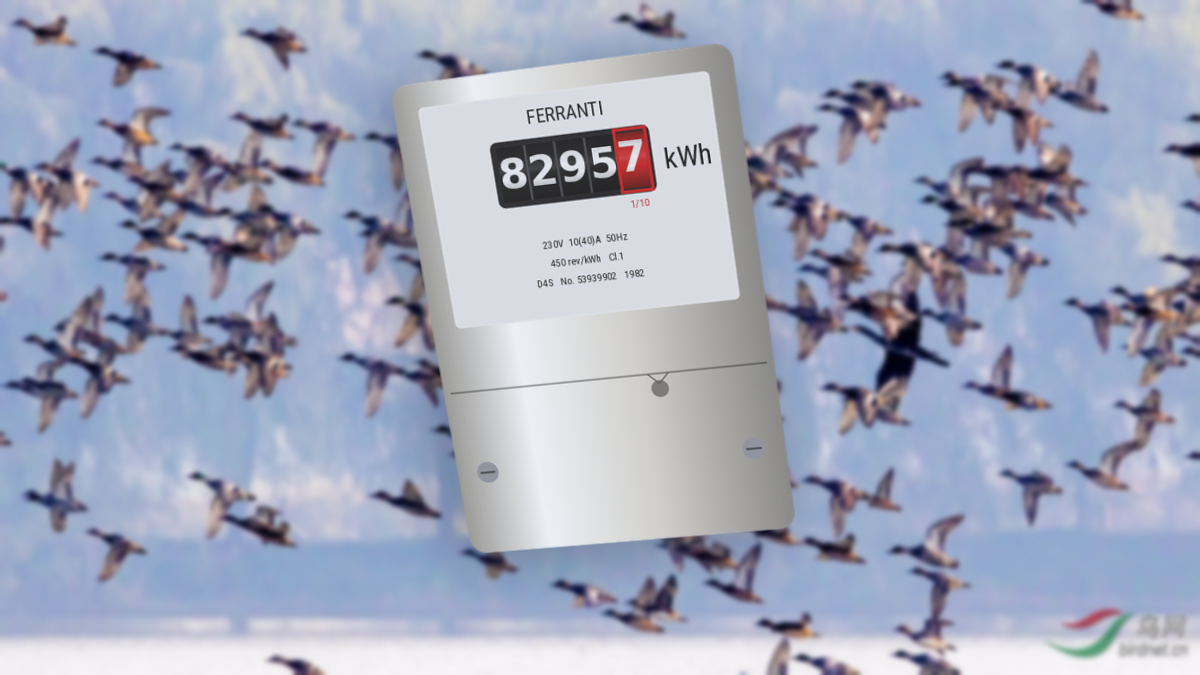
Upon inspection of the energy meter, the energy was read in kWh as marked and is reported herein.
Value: 8295.7 kWh
